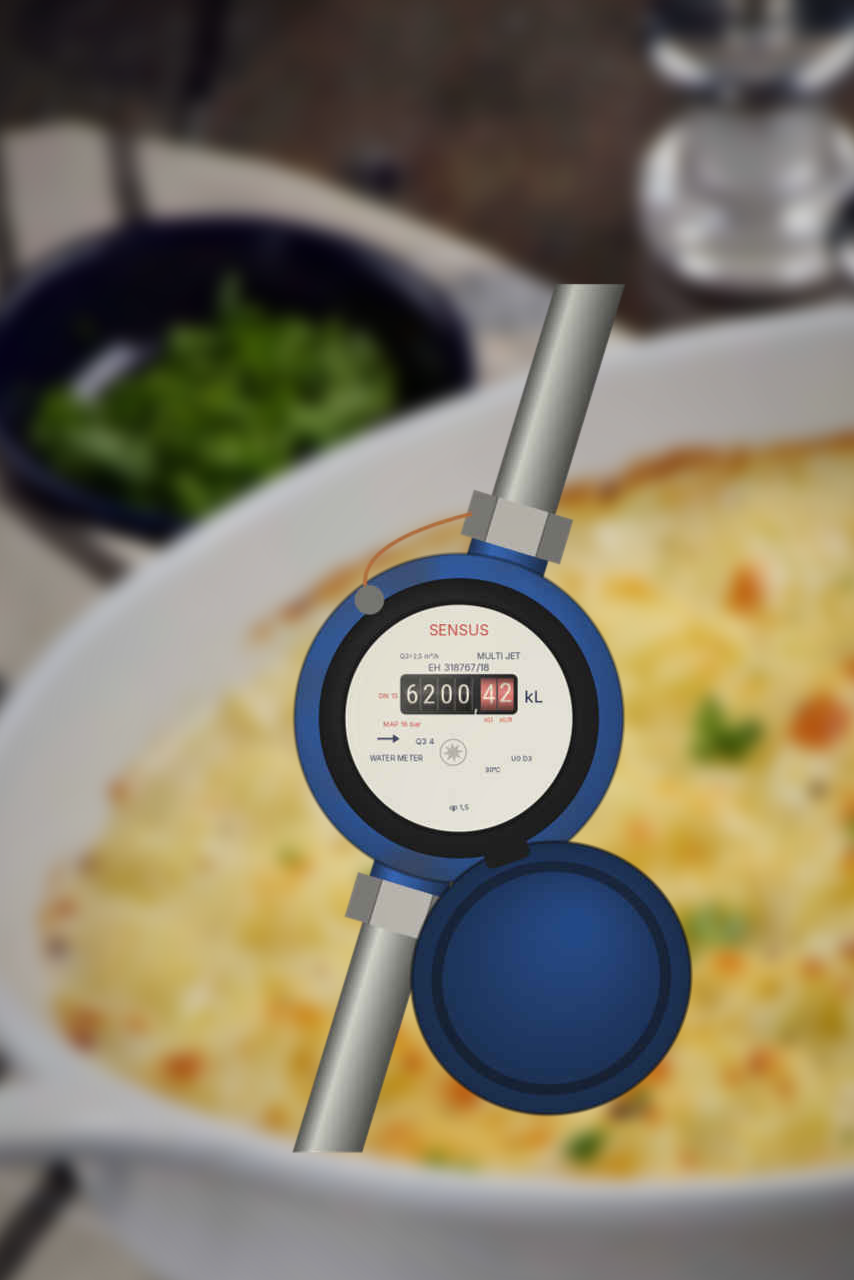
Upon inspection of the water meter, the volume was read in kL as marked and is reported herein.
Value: 6200.42 kL
